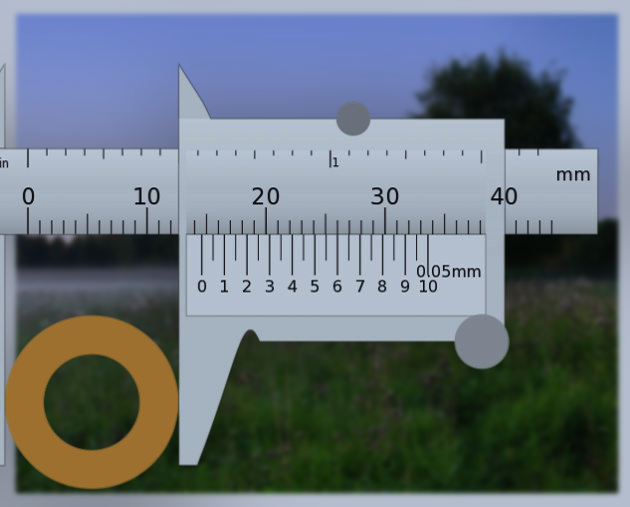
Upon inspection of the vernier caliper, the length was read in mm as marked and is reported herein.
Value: 14.6 mm
